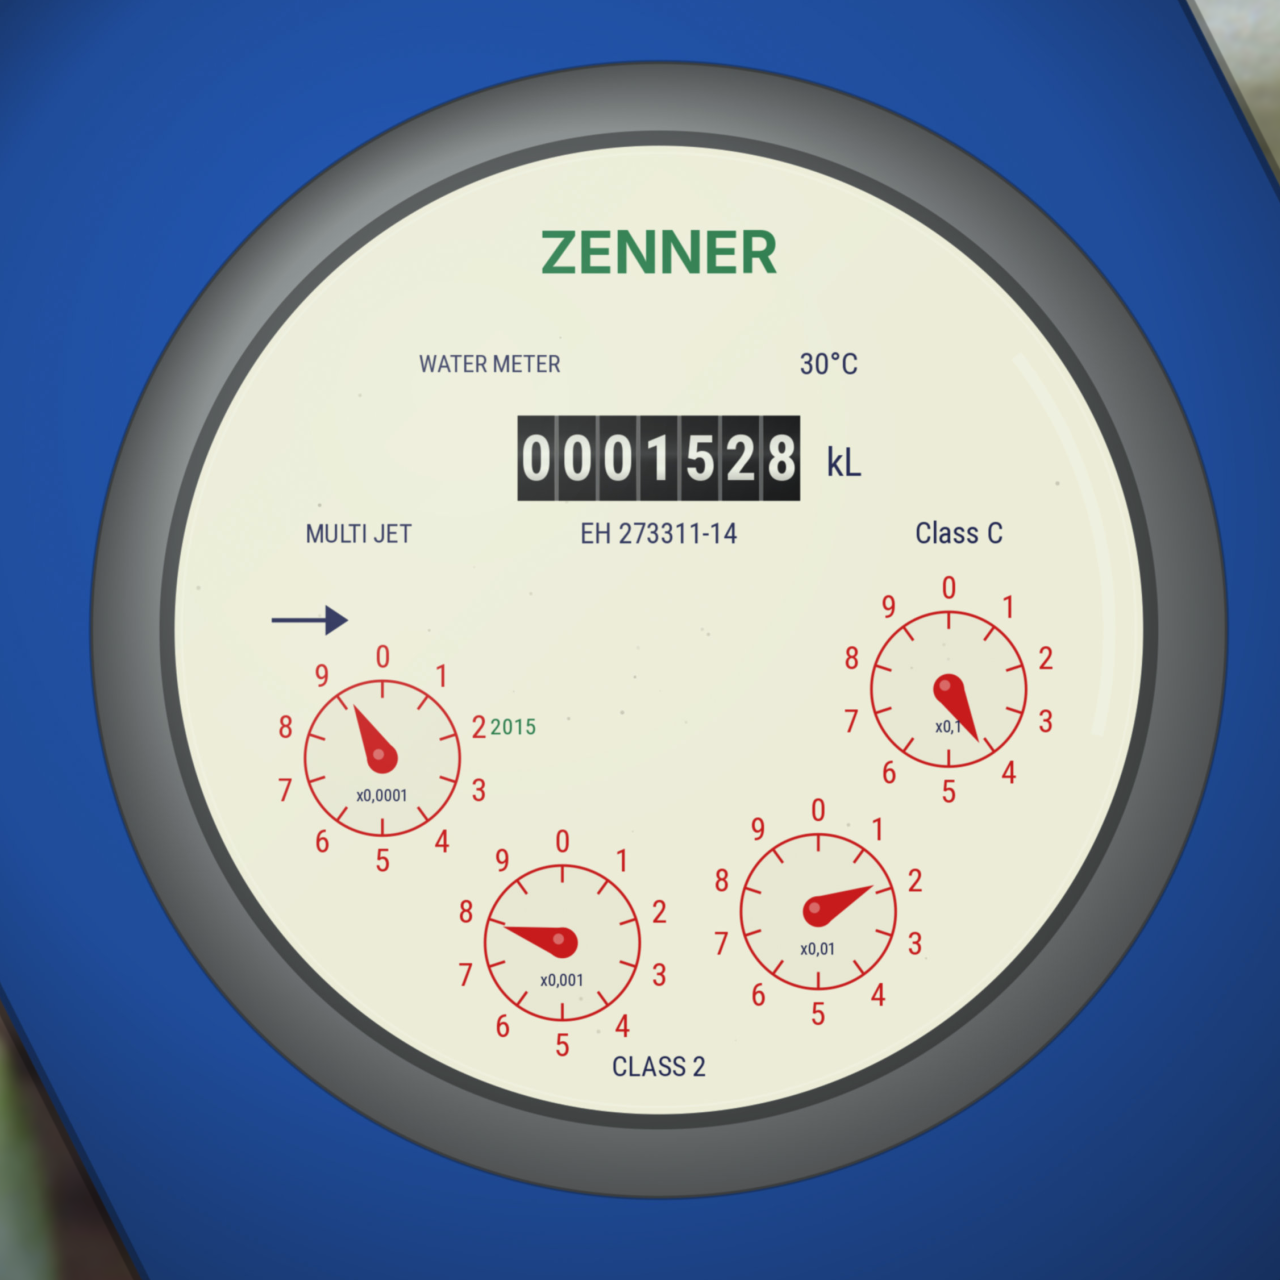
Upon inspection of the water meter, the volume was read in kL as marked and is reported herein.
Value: 1528.4179 kL
